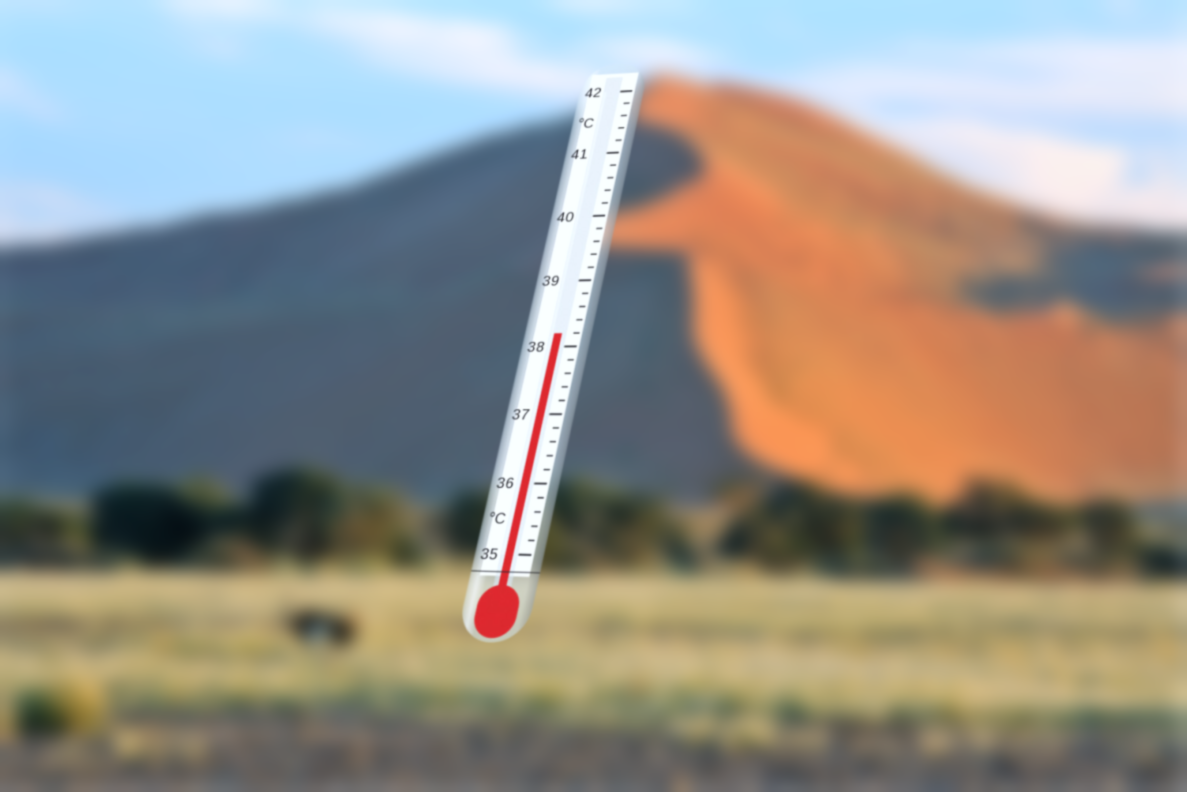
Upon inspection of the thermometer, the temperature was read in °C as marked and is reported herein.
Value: 38.2 °C
